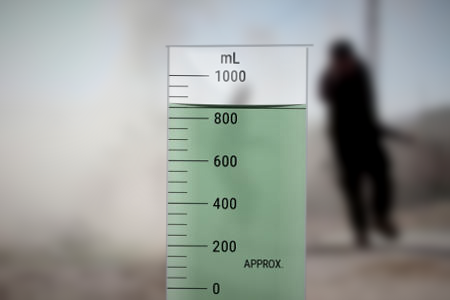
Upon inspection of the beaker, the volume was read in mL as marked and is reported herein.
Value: 850 mL
